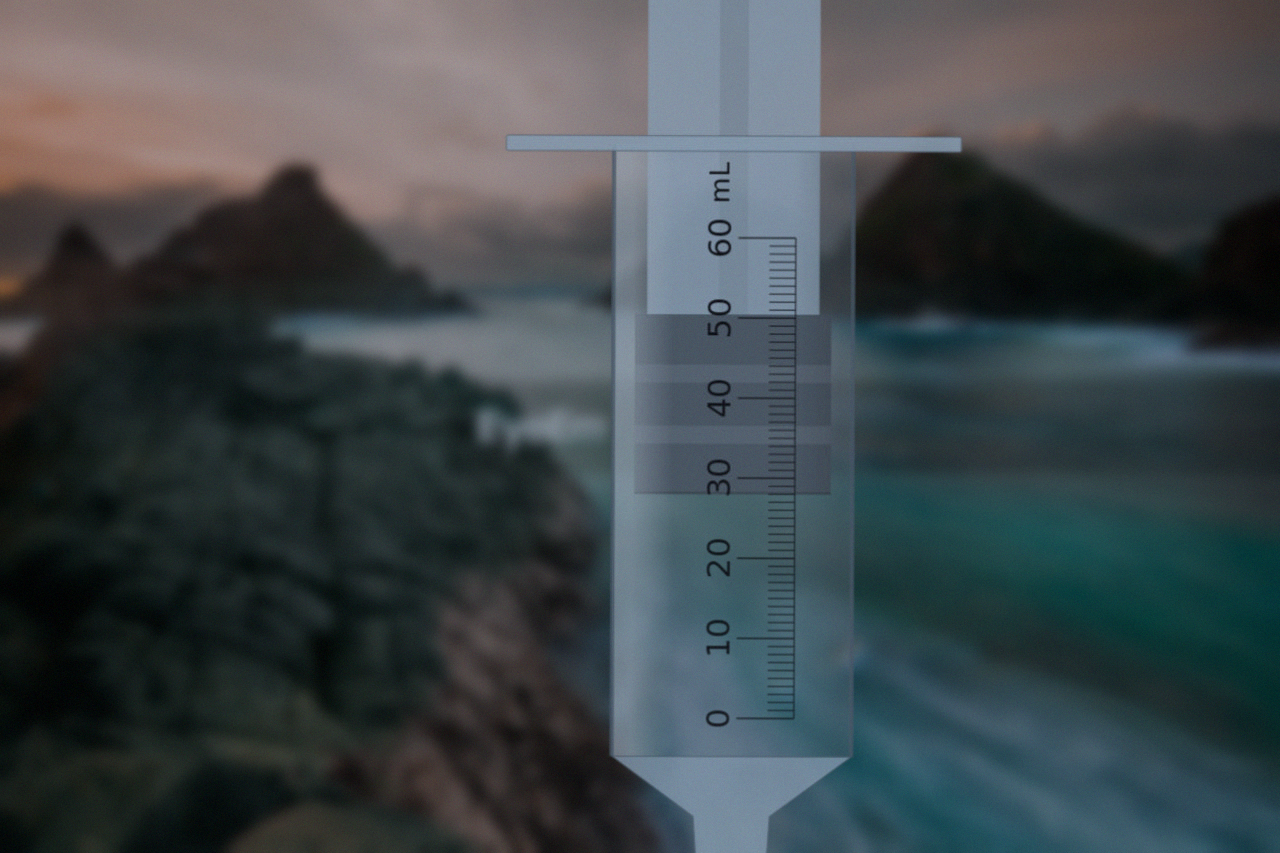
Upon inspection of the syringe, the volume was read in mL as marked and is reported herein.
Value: 28 mL
